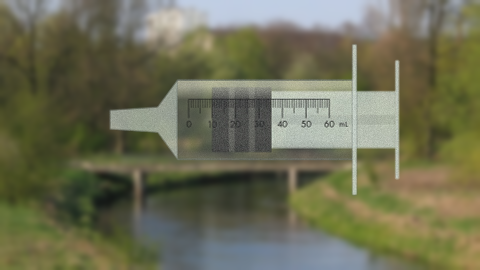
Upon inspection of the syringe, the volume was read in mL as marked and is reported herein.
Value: 10 mL
